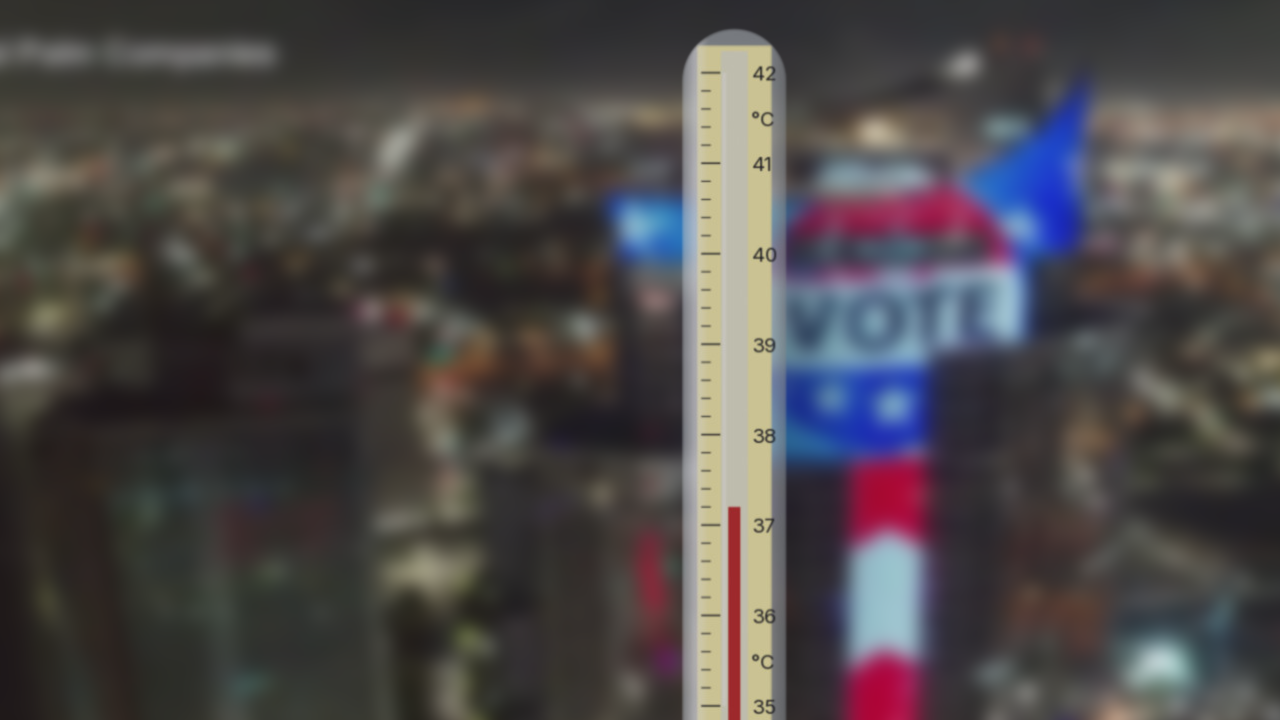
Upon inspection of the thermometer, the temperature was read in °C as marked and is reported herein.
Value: 37.2 °C
